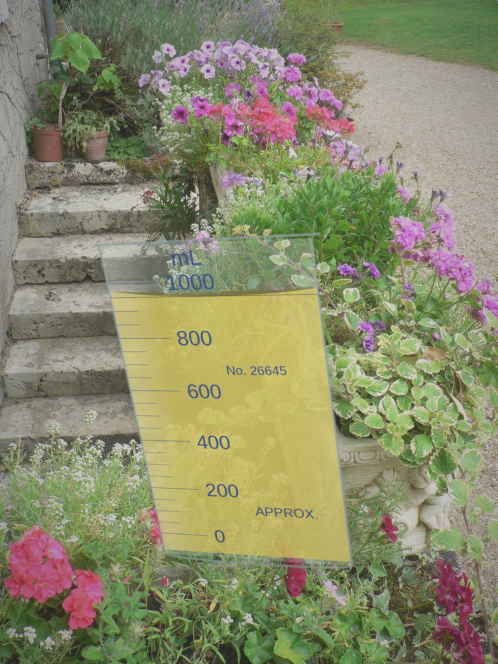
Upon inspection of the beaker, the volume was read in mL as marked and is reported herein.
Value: 950 mL
